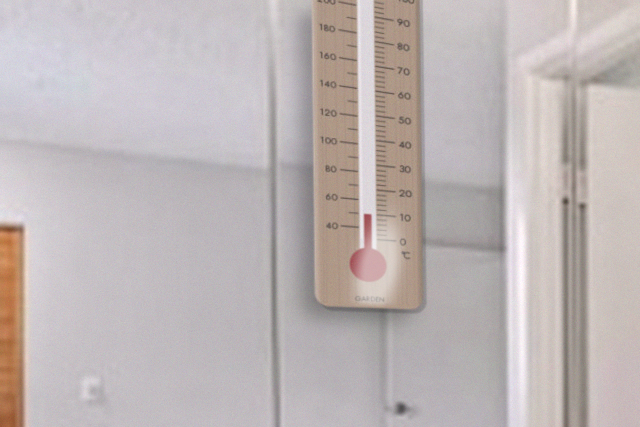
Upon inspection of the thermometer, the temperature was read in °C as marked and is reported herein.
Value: 10 °C
